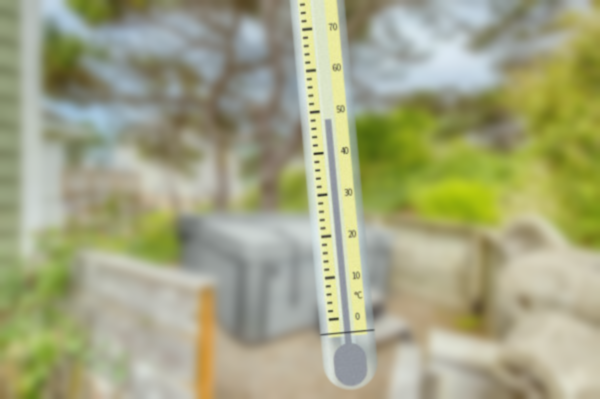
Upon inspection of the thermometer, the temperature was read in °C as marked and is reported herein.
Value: 48 °C
